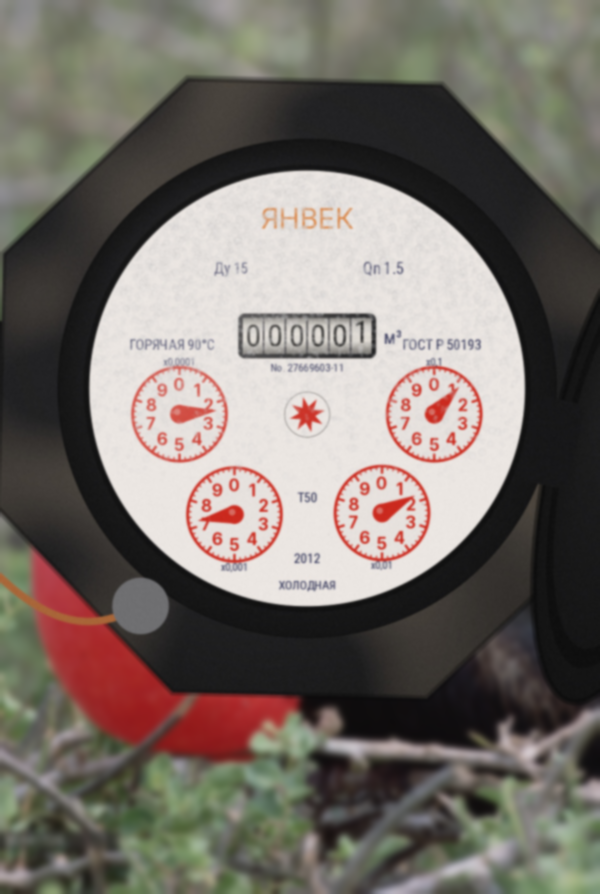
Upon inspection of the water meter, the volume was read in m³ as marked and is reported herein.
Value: 1.1172 m³
